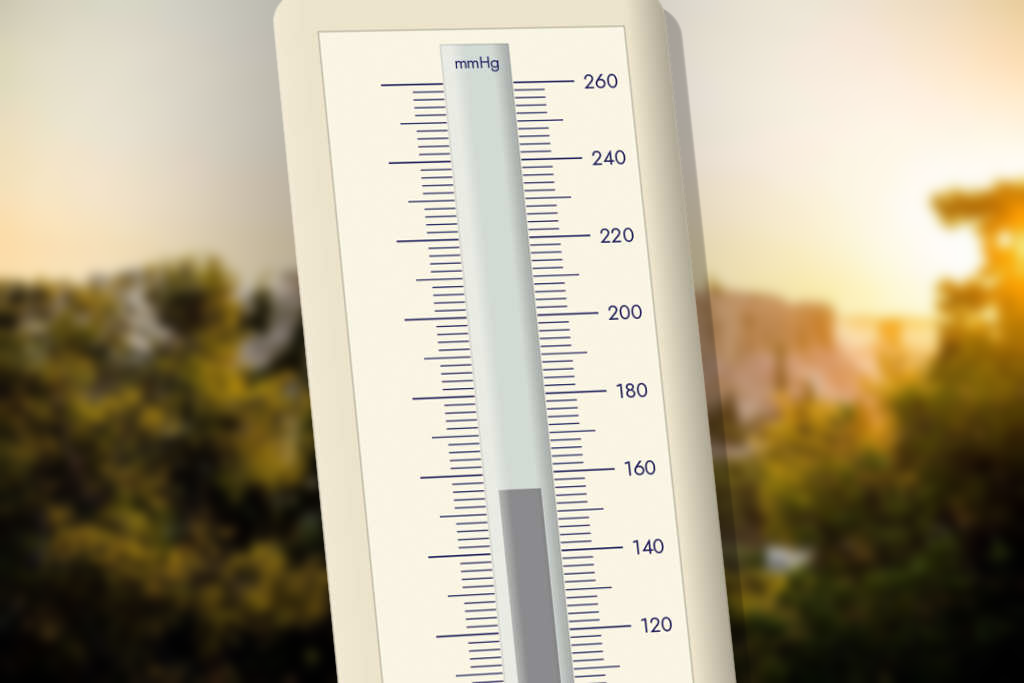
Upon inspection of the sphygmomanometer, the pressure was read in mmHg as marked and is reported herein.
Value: 156 mmHg
